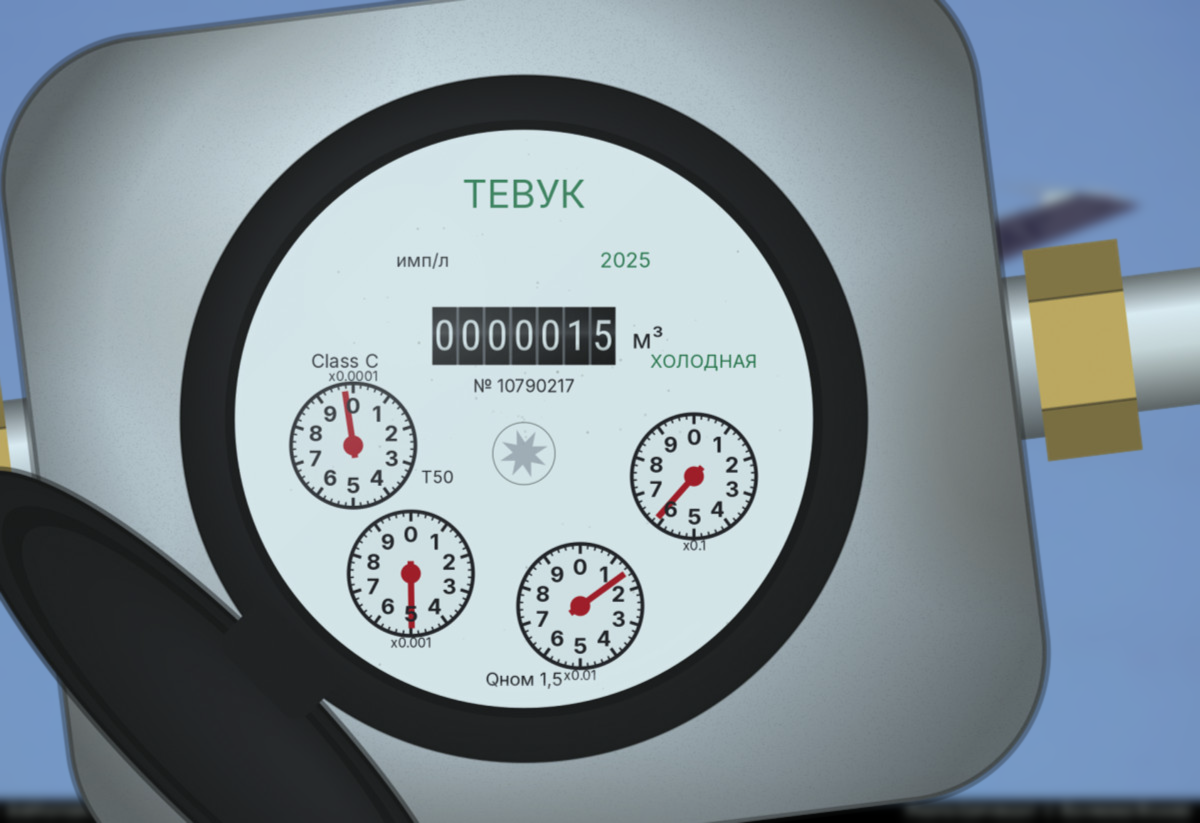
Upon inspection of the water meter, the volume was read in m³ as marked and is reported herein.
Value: 15.6149 m³
